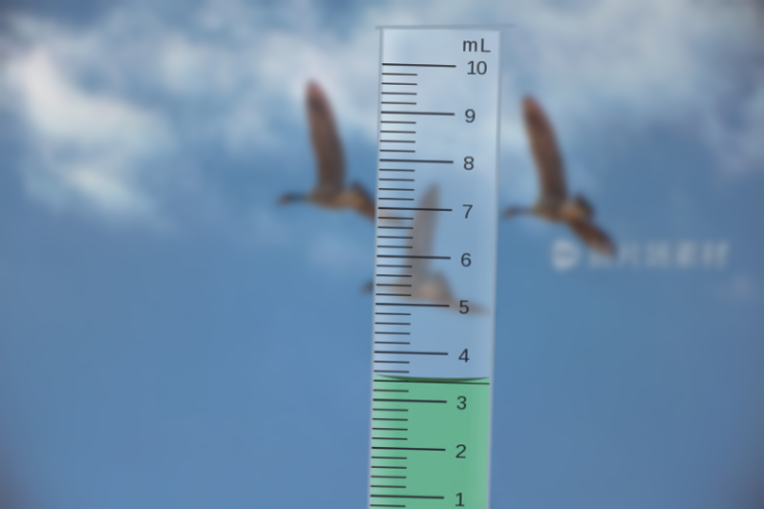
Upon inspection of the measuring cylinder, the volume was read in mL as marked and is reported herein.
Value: 3.4 mL
